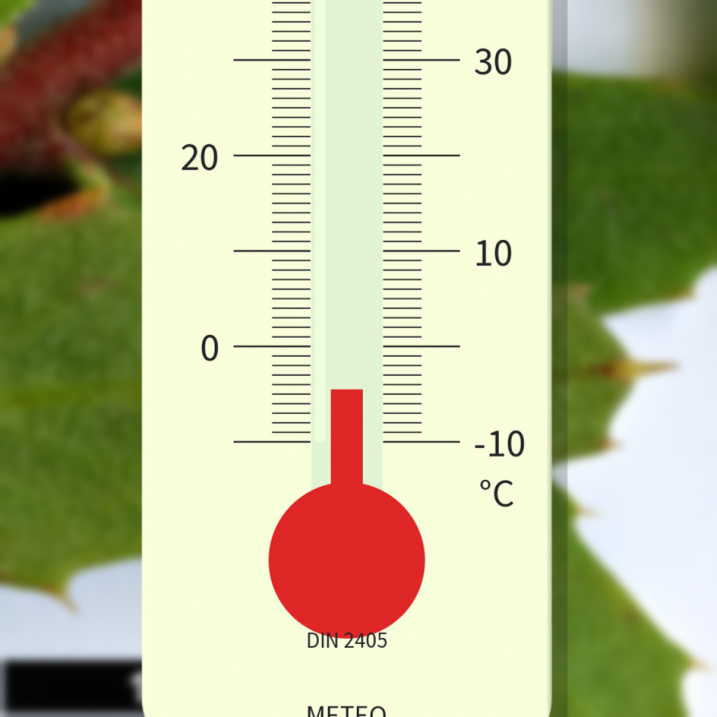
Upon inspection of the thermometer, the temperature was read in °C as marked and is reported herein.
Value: -4.5 °C
